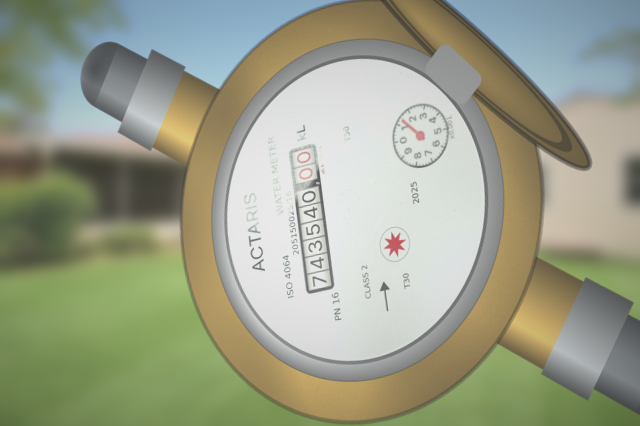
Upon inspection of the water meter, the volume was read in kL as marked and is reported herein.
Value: 743540.001 kL
